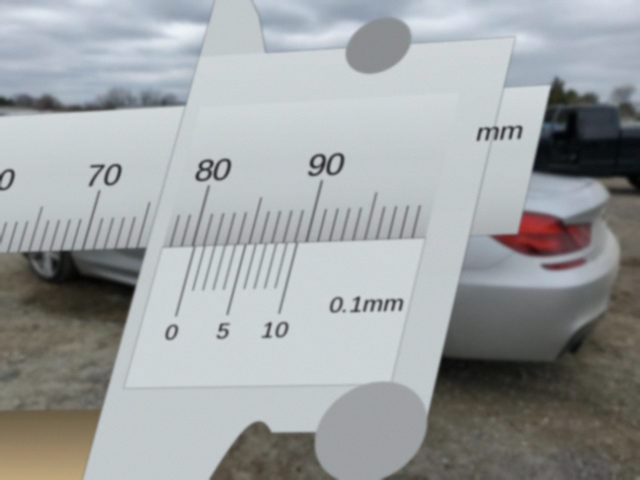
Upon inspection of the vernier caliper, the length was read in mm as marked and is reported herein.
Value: 80.2 mm
